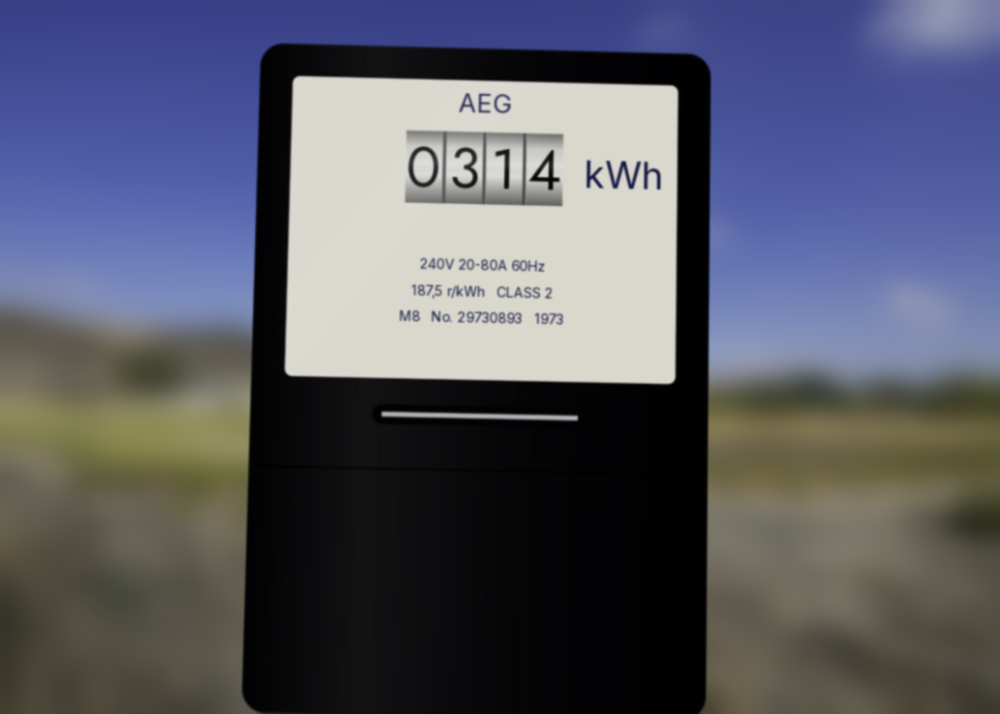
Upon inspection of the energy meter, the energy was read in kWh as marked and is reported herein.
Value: 314 kWh
